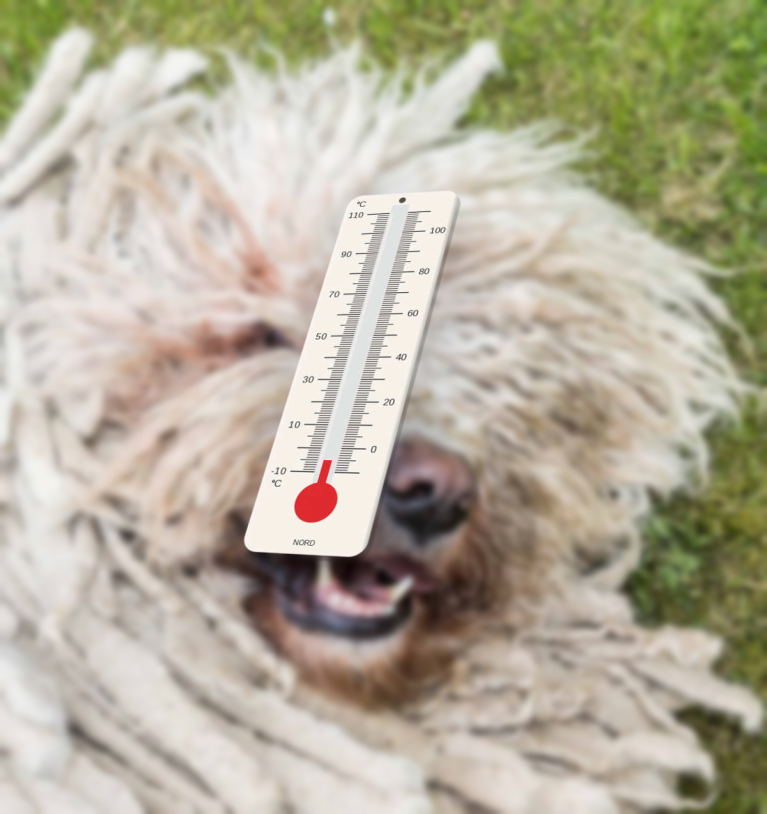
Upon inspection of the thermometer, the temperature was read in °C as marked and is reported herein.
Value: -5 °C
